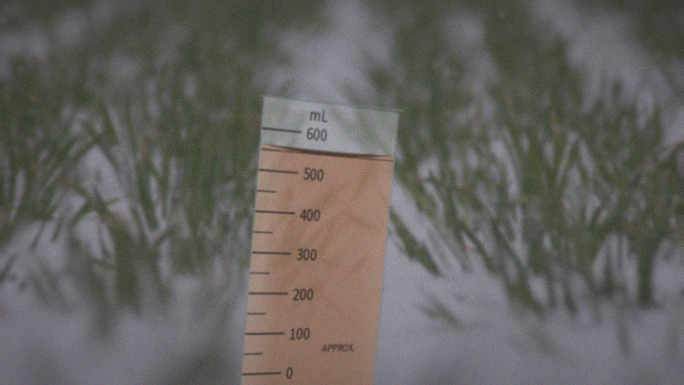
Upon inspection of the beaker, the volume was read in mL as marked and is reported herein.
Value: 550 mL
